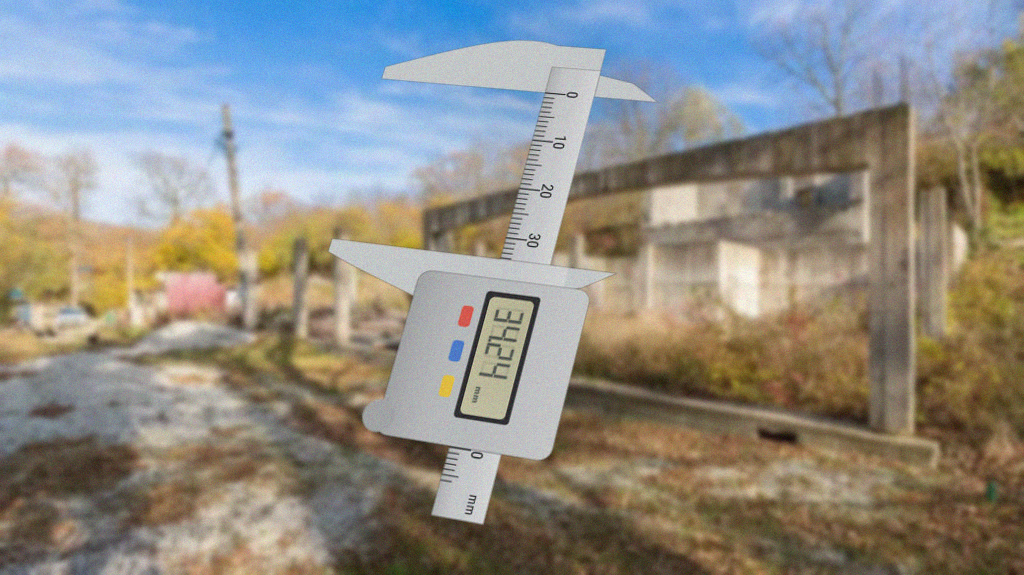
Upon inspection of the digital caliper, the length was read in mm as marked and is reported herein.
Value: 34.24 mm
